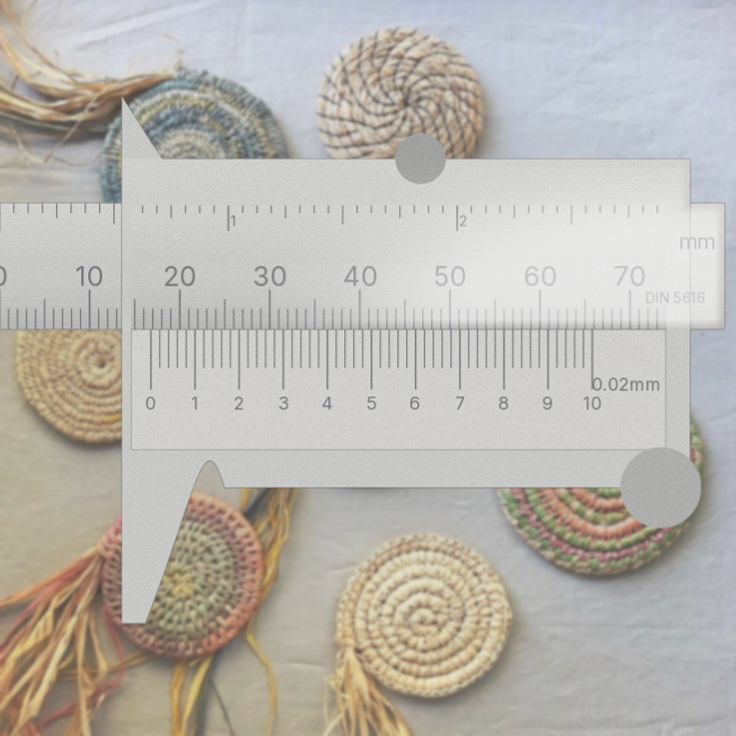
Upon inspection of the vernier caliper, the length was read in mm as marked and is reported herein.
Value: 16.8 mm
